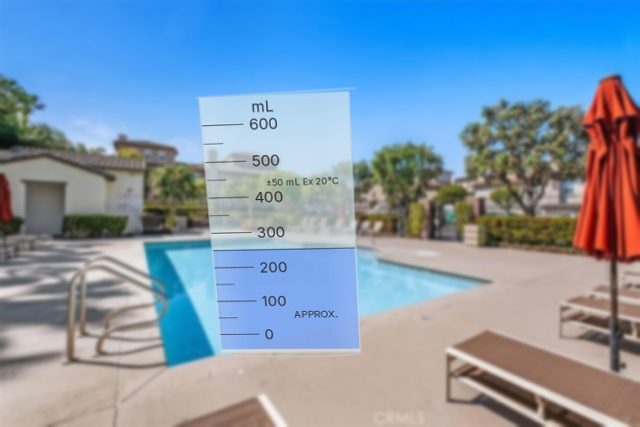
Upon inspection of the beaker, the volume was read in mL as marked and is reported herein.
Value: 250 mL
